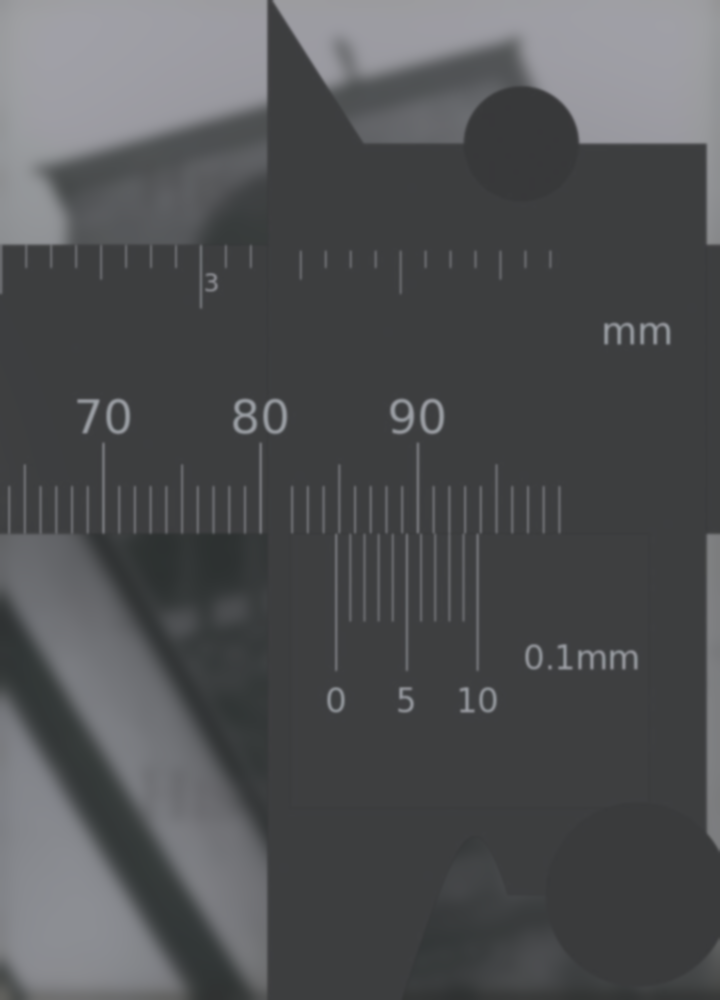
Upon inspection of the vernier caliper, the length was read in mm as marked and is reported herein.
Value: 84.8 mm
